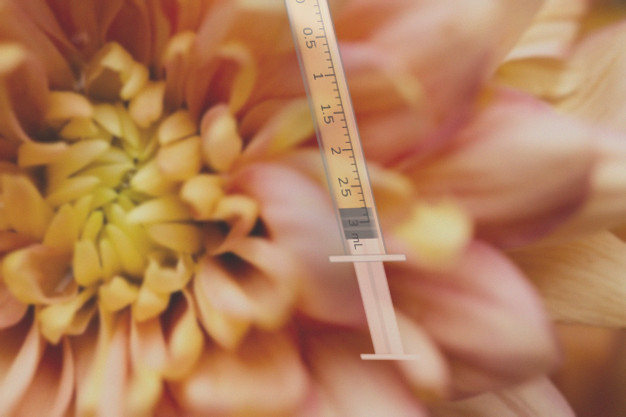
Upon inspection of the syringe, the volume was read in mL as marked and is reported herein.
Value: 2.8 mL
